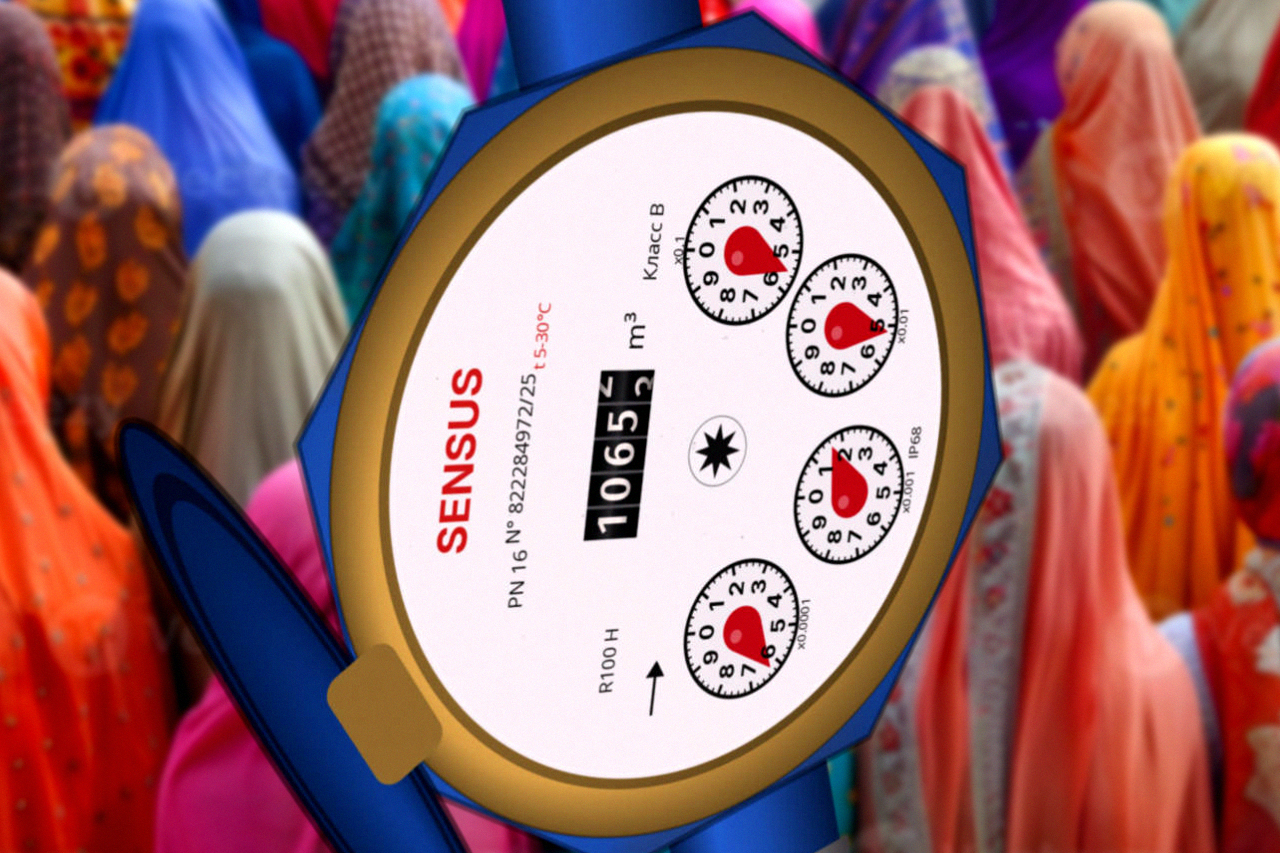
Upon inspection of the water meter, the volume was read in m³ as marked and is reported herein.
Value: 10652.5516 m³
